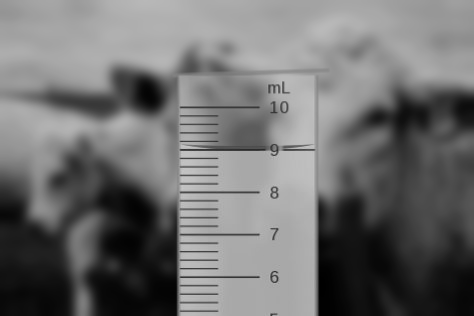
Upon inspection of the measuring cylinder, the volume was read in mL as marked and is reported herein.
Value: 9 mL
